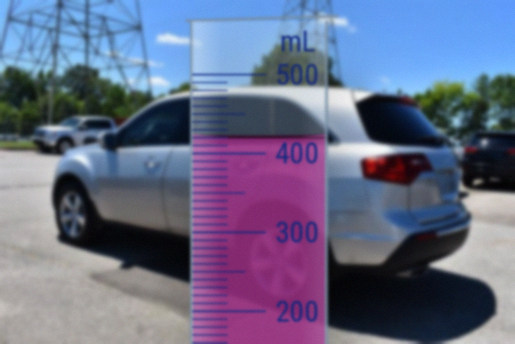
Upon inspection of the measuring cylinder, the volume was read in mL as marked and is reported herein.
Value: 420 mL
